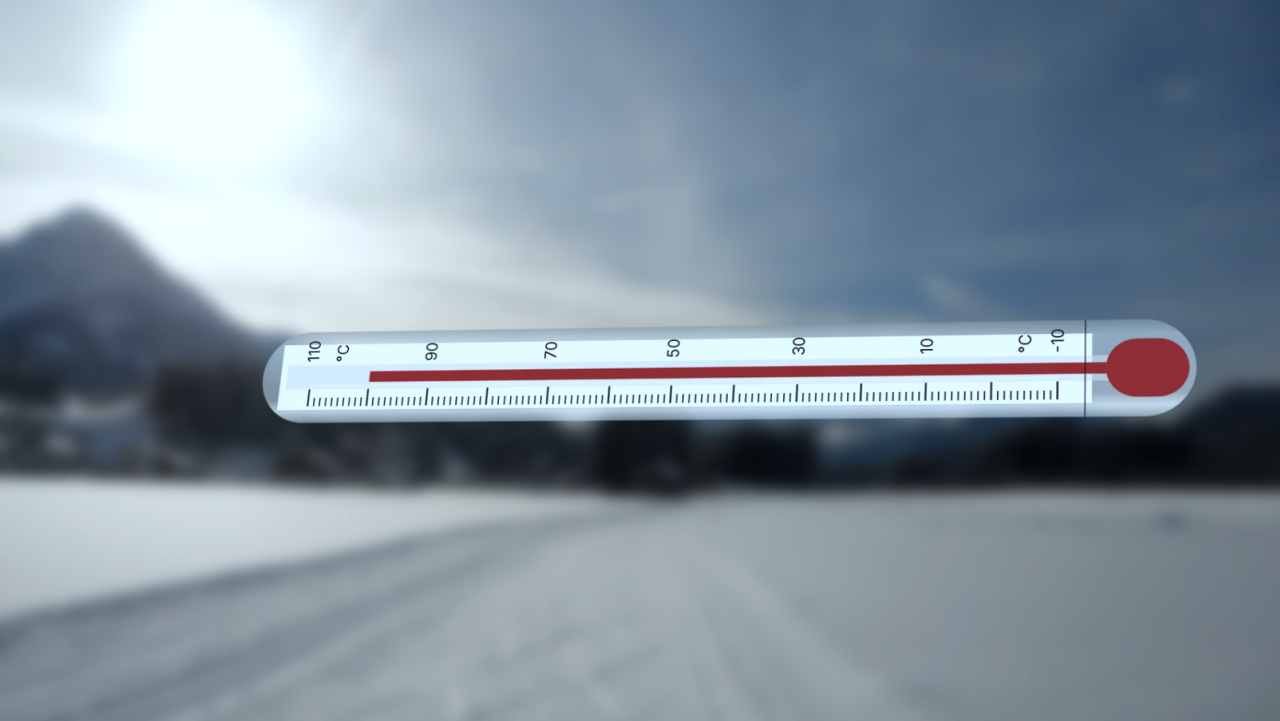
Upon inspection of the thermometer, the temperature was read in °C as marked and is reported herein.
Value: 100 °C
